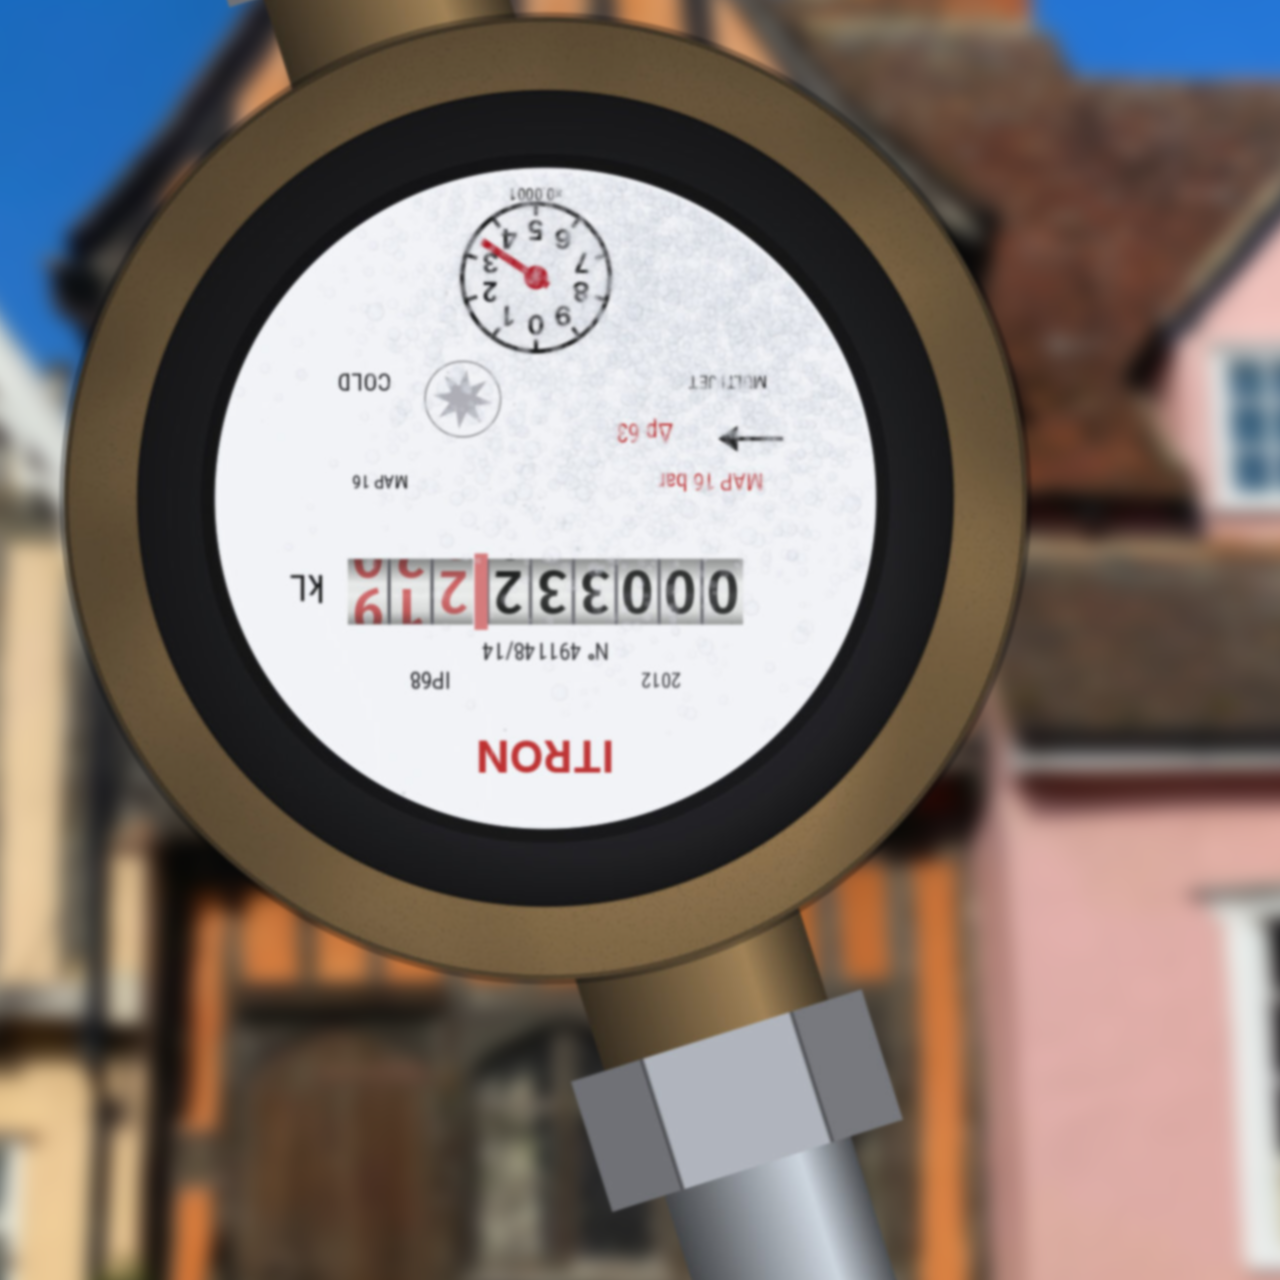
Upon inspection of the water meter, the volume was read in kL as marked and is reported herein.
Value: 332.2193 kL
